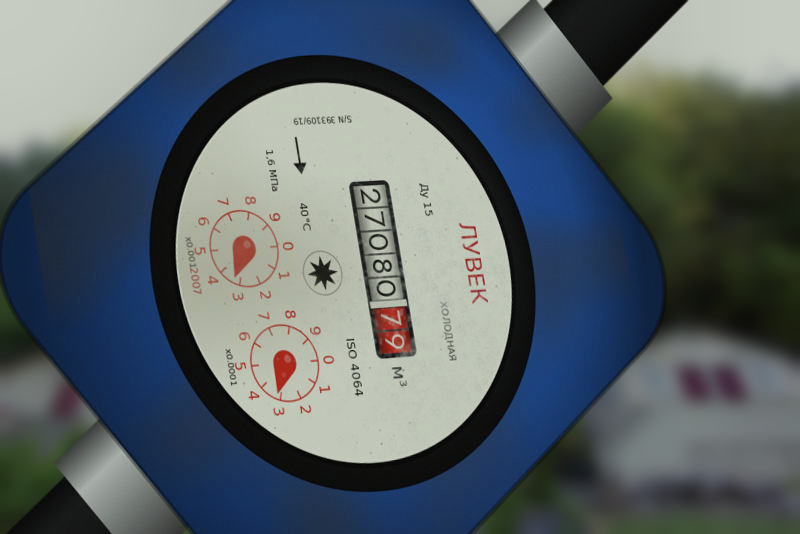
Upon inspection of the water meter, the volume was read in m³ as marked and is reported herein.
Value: 27080.7933 m³
